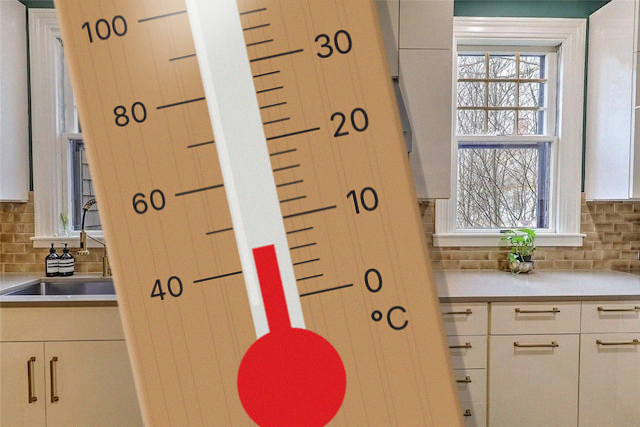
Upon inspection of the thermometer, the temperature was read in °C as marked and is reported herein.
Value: 7 °C
